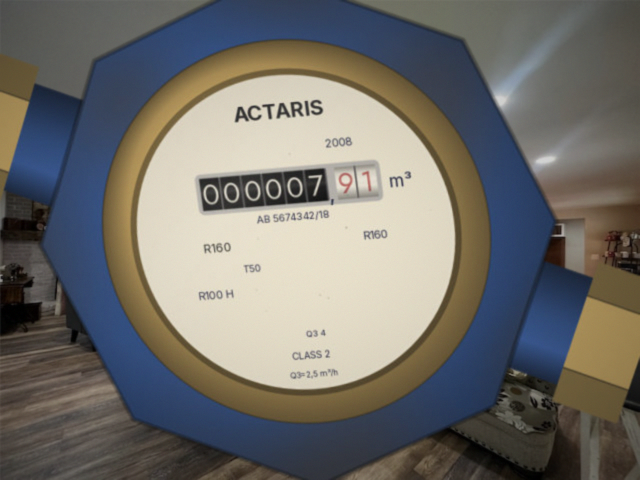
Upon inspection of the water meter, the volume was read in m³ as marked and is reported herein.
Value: 7.91 m³
